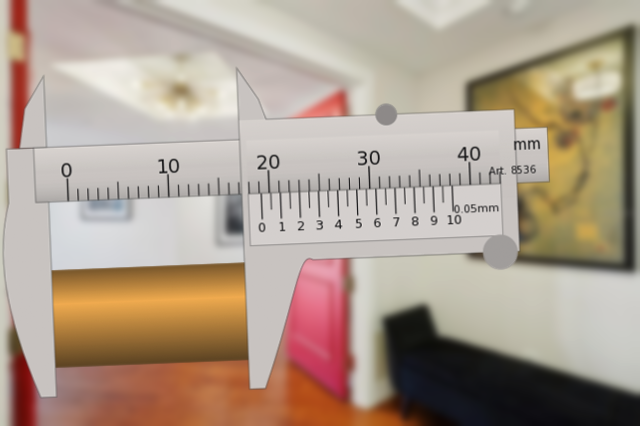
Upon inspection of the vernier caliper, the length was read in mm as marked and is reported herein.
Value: 19.2 mm
